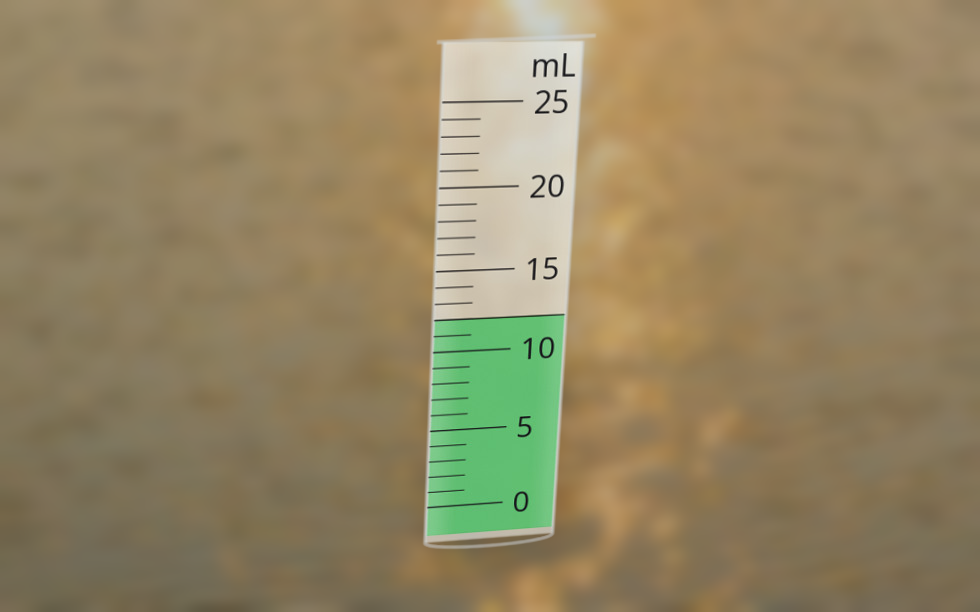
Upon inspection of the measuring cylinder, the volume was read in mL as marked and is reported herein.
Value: 12 mL
